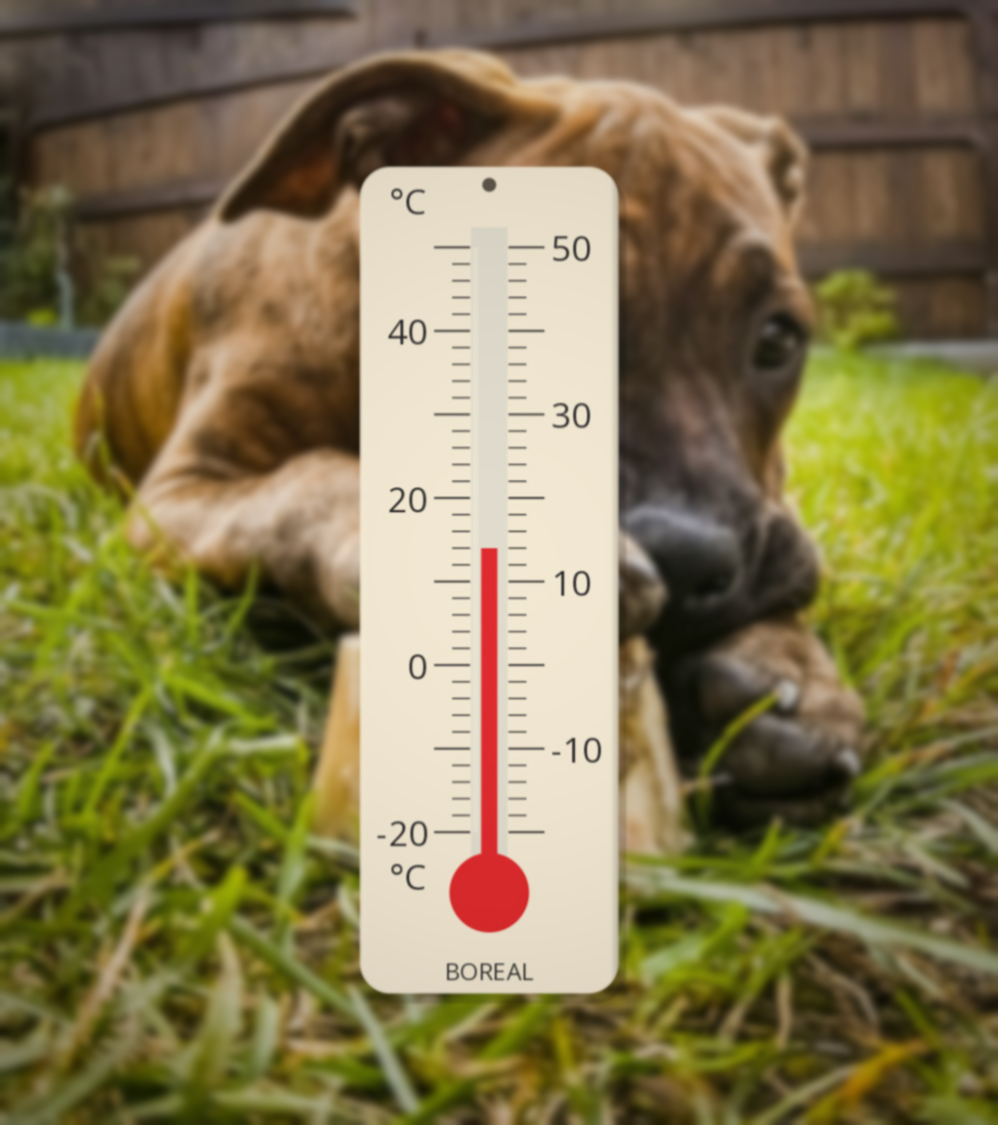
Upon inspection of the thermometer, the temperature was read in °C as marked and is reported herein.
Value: 14 °C
